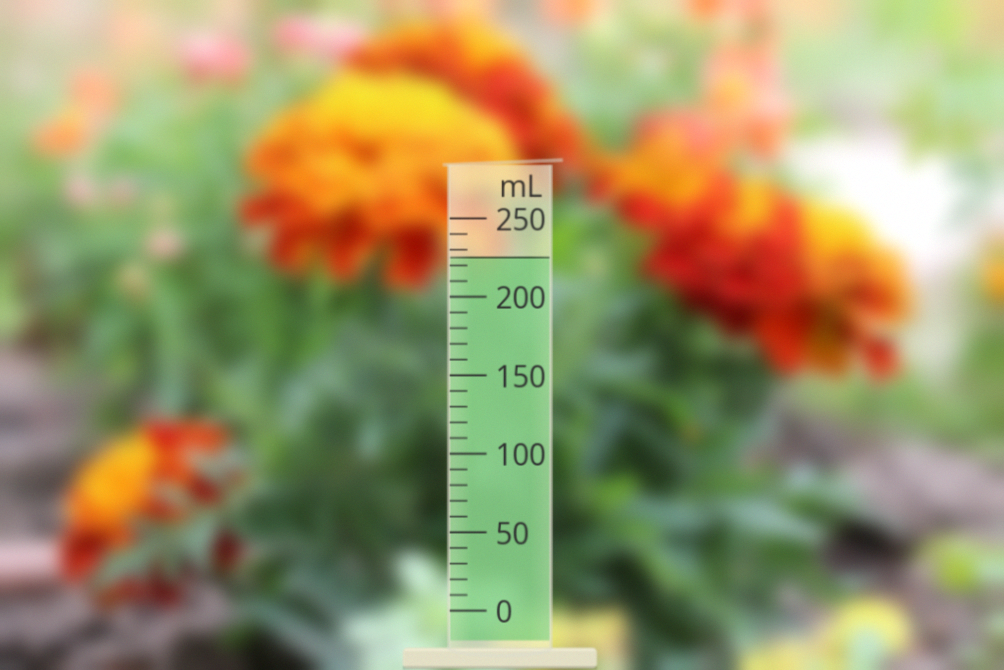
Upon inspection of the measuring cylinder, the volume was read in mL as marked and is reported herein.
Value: 225 mL
